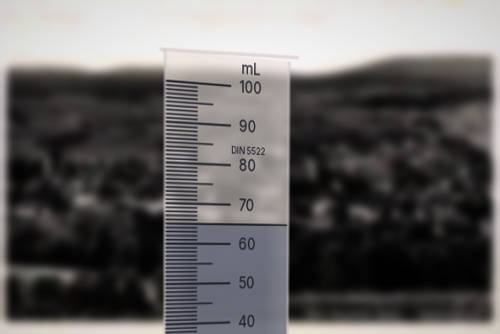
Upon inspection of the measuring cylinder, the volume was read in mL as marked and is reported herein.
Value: 65 mL
